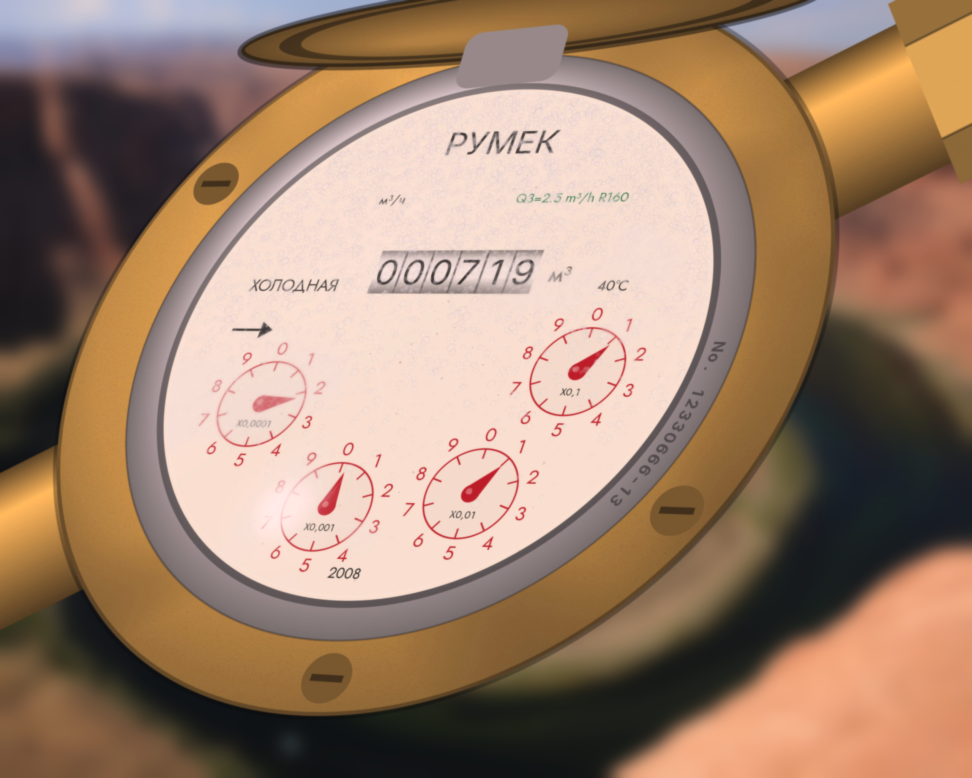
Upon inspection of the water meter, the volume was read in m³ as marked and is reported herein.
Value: 719.1102 m³
